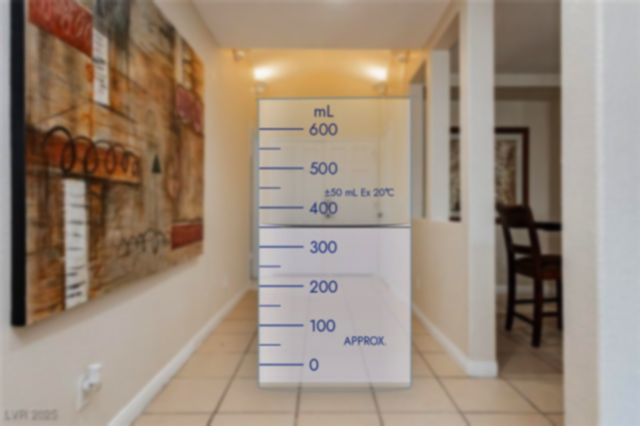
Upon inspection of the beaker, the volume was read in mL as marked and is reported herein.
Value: 350 mL
